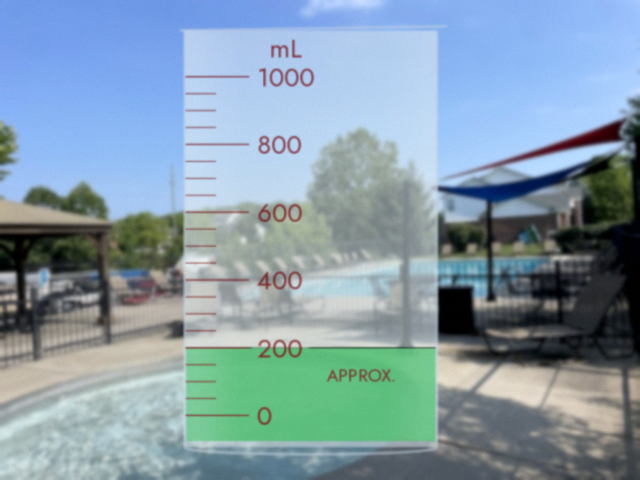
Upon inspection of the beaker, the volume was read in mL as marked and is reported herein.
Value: 200 mL
